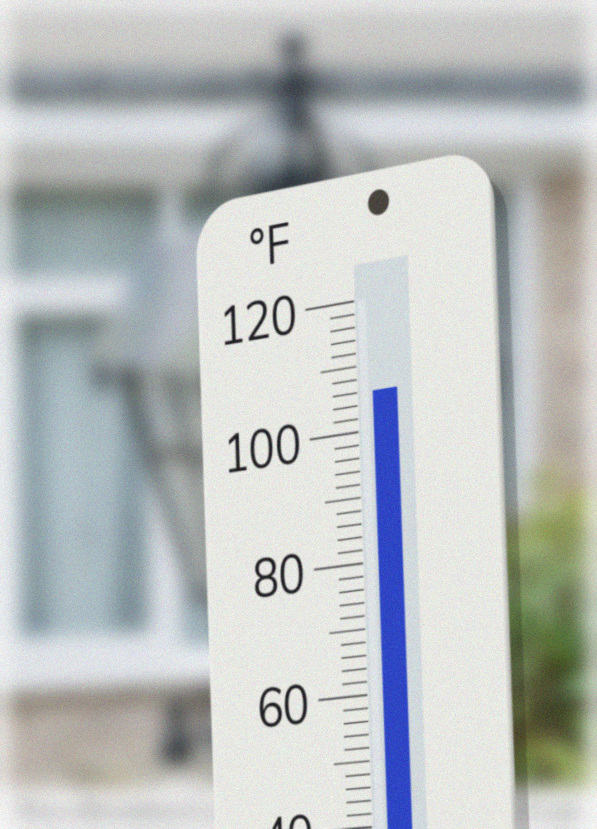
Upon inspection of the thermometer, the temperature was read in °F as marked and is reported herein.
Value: 106 °F
